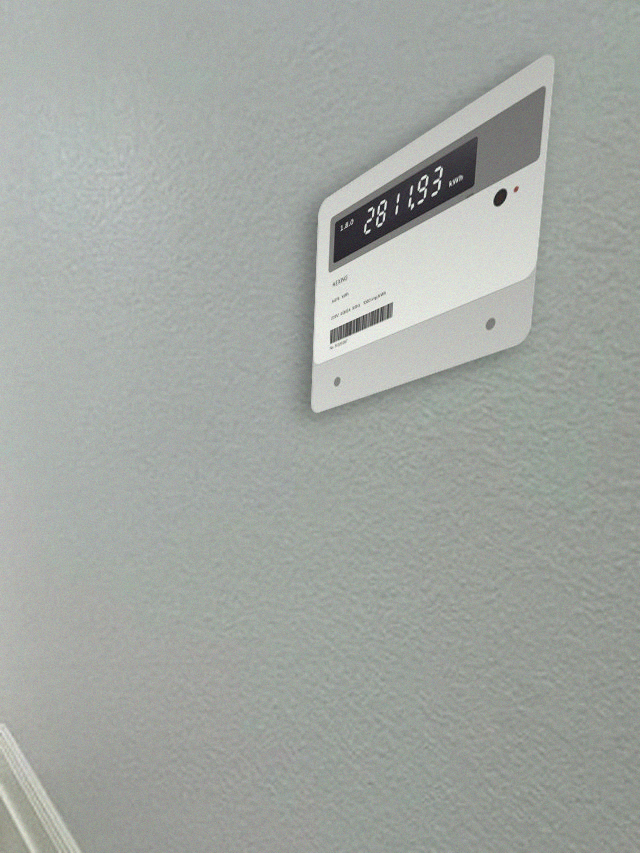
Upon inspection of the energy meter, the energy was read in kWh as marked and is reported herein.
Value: 2811.93 kWh
